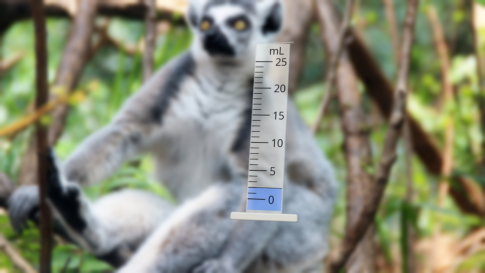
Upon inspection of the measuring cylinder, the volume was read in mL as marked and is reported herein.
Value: 2 mL
